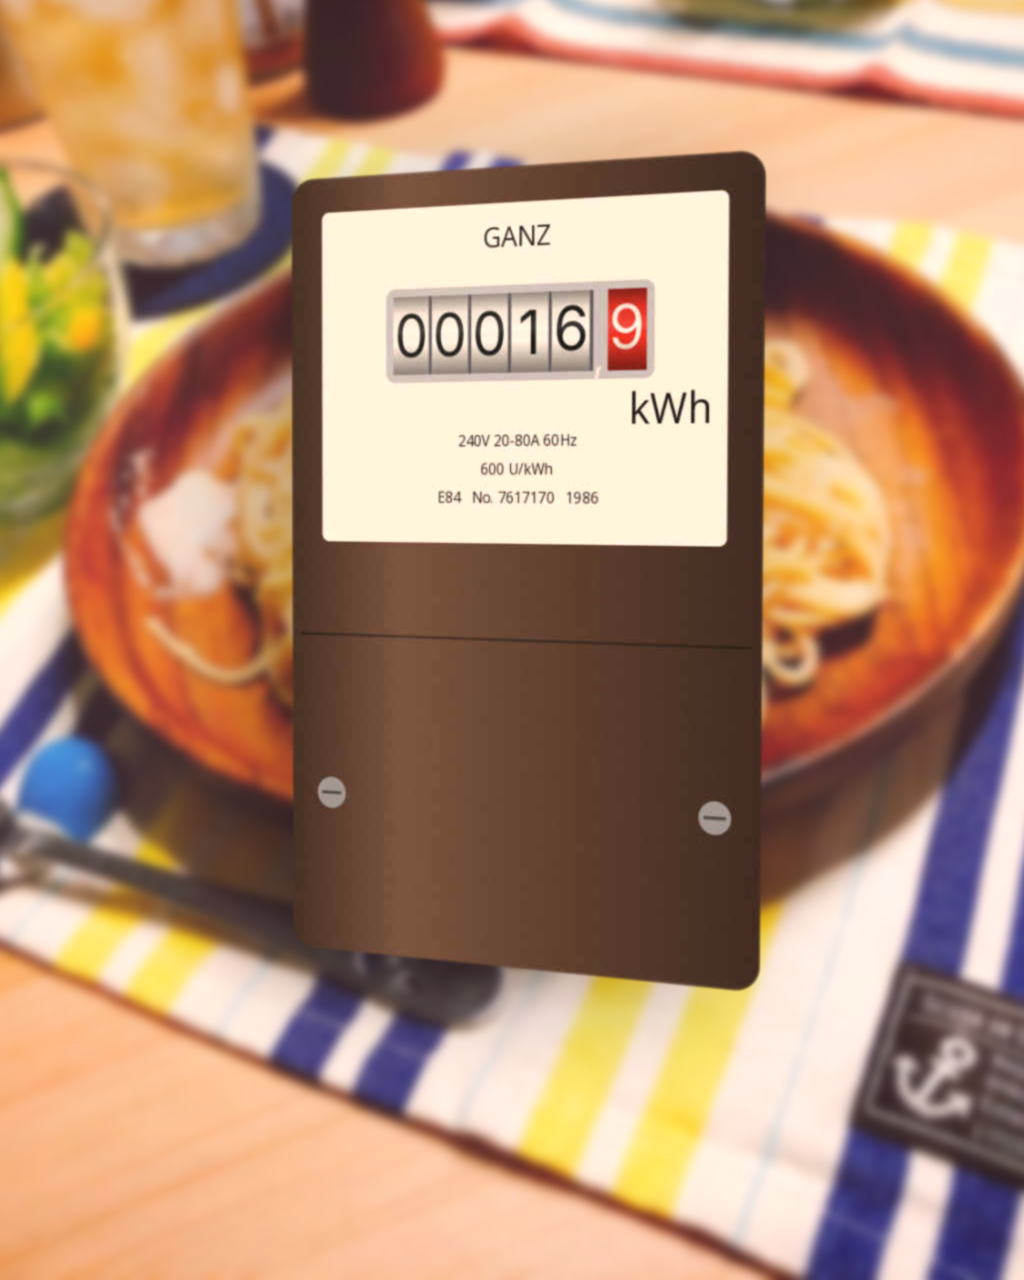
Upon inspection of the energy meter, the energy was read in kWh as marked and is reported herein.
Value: 16.9 kWh
